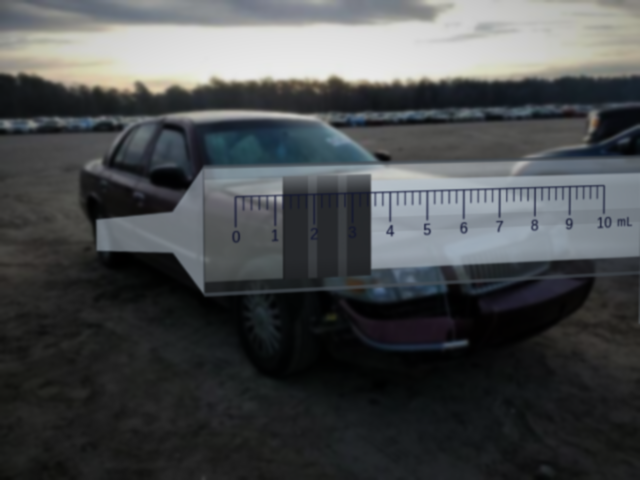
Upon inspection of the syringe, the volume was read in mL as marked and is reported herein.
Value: 1.2 mL
